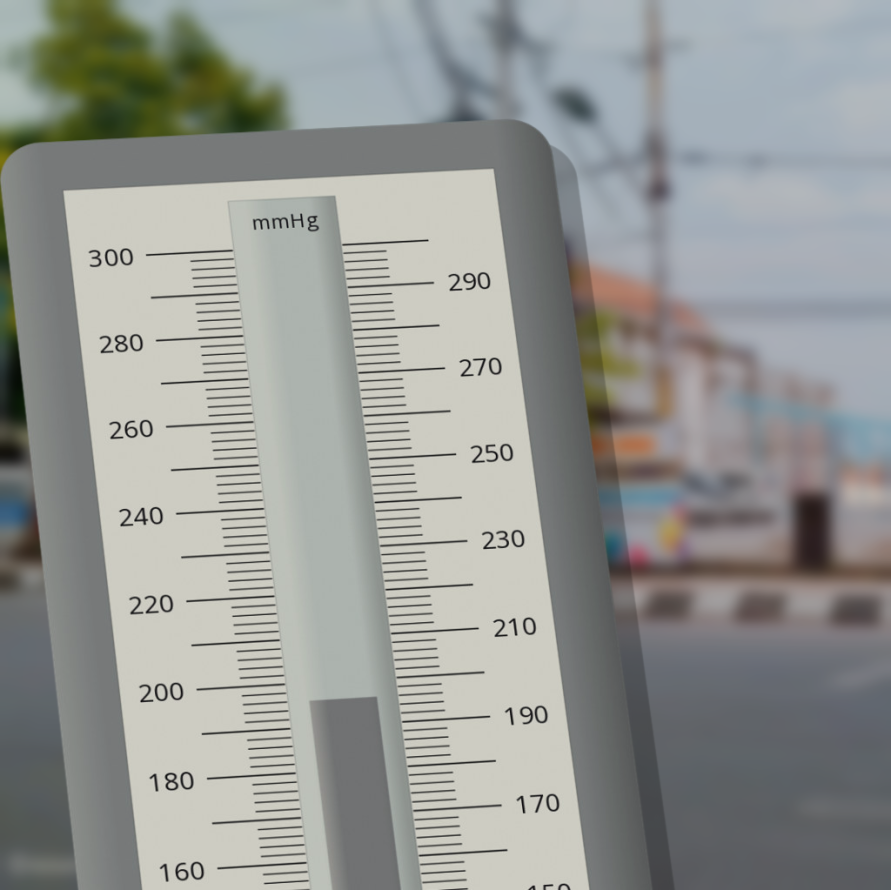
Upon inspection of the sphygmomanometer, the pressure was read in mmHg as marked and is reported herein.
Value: 196 mmHg
